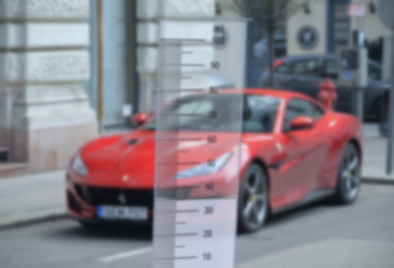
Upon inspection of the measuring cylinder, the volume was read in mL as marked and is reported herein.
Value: 35 mL
